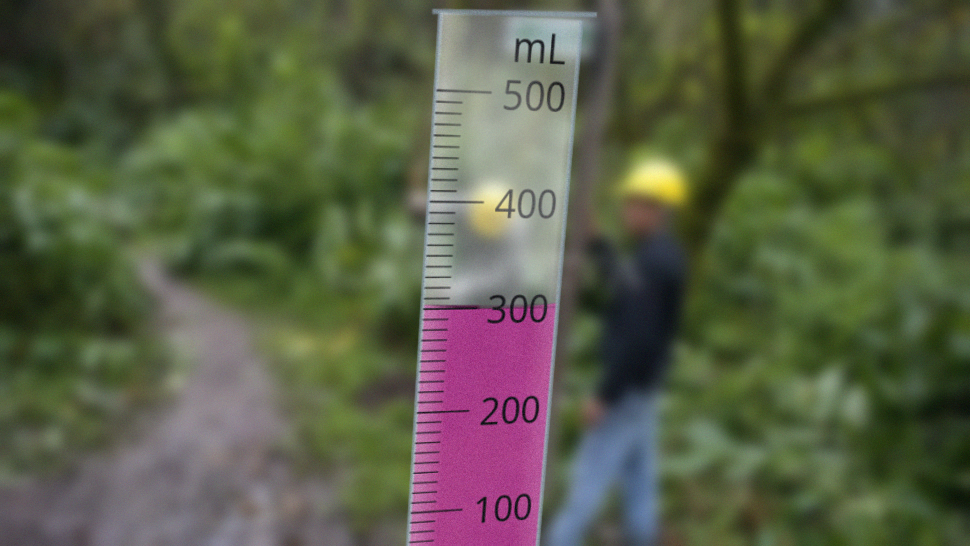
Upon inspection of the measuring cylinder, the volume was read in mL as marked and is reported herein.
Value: 300 mL
